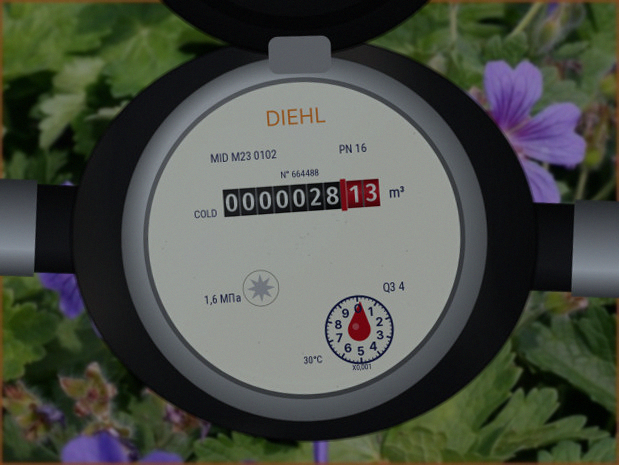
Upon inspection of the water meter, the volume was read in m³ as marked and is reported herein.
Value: 28.130 m³
